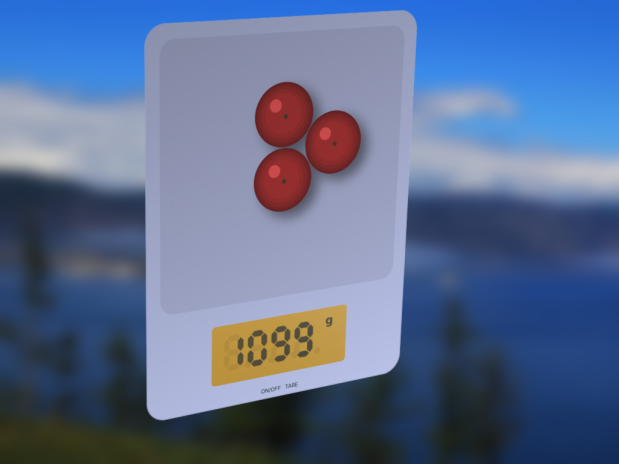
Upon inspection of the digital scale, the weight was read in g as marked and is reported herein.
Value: 1099 g
